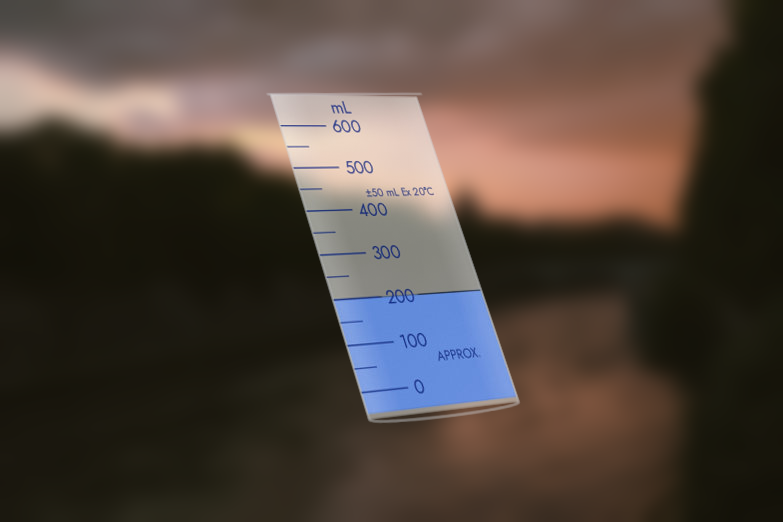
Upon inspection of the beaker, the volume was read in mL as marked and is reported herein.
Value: 200 mL
